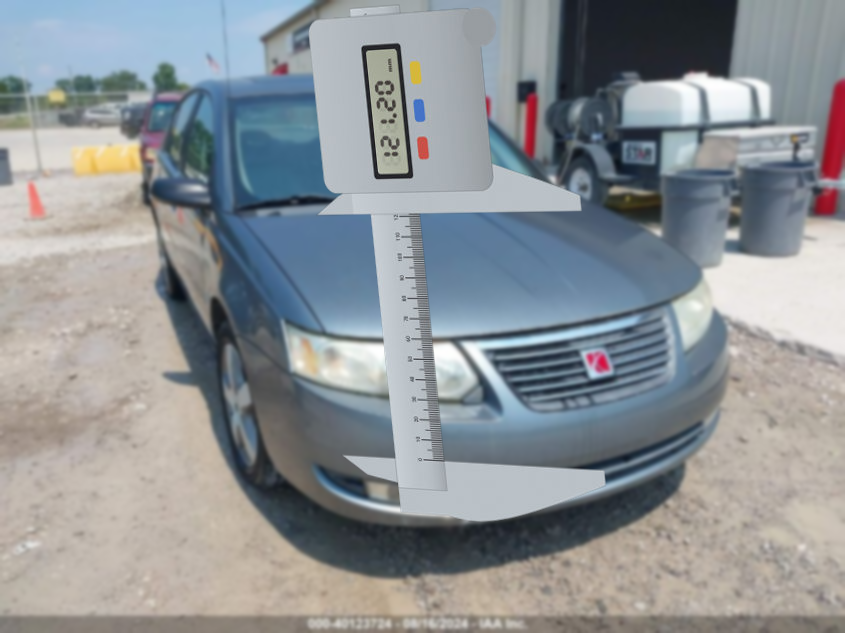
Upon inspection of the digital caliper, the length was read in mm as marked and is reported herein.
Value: 121.20 mm
